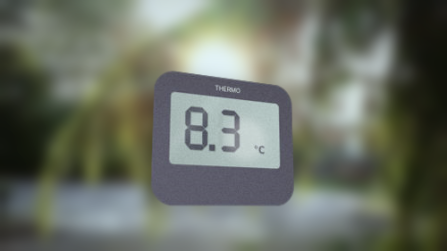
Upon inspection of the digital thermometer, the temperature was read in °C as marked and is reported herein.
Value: 8.3 °C
